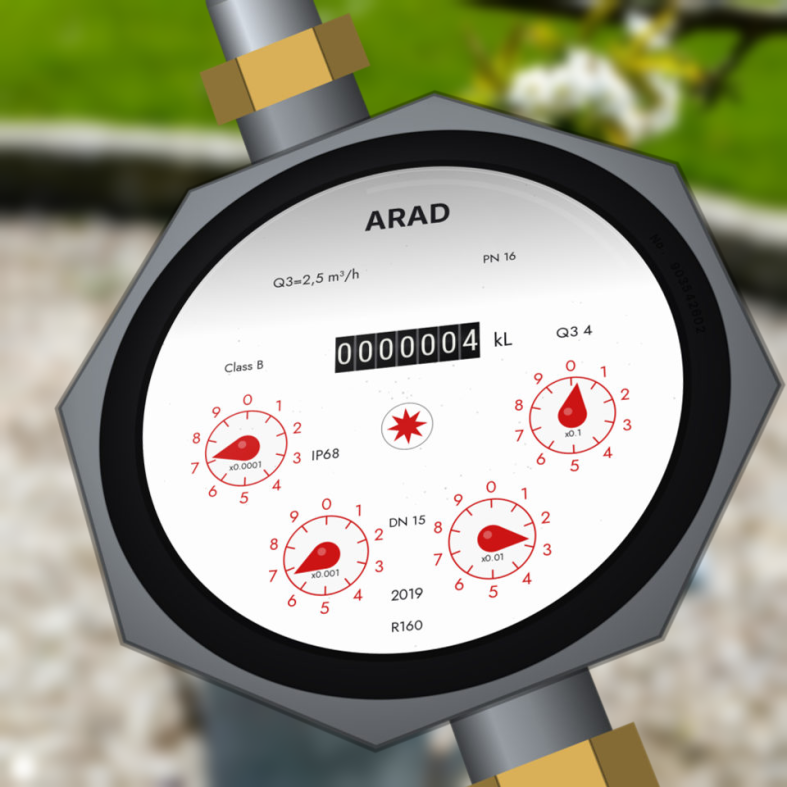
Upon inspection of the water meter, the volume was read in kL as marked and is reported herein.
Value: 4.0267 kL
